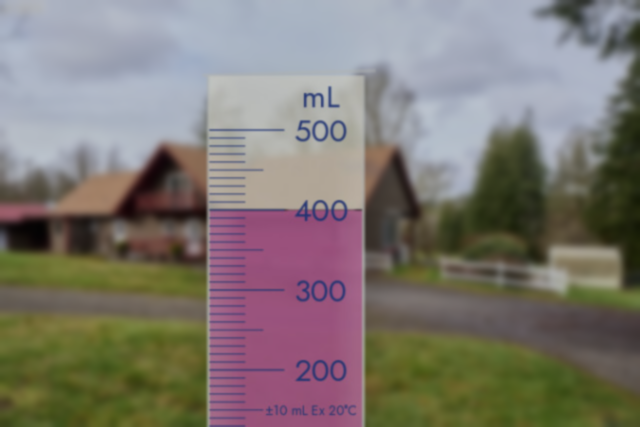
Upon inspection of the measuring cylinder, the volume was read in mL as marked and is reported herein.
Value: 400 mL
